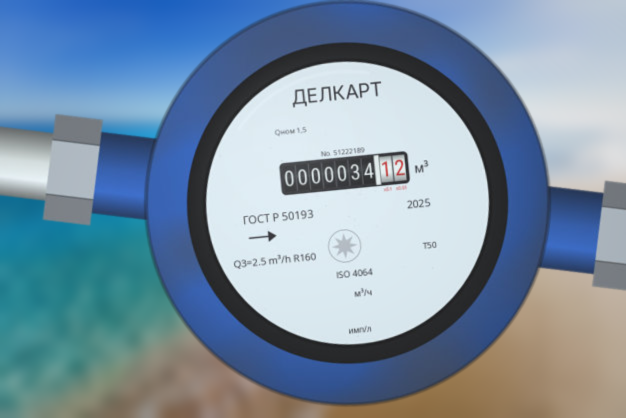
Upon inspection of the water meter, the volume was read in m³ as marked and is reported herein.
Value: 34.12 m³
